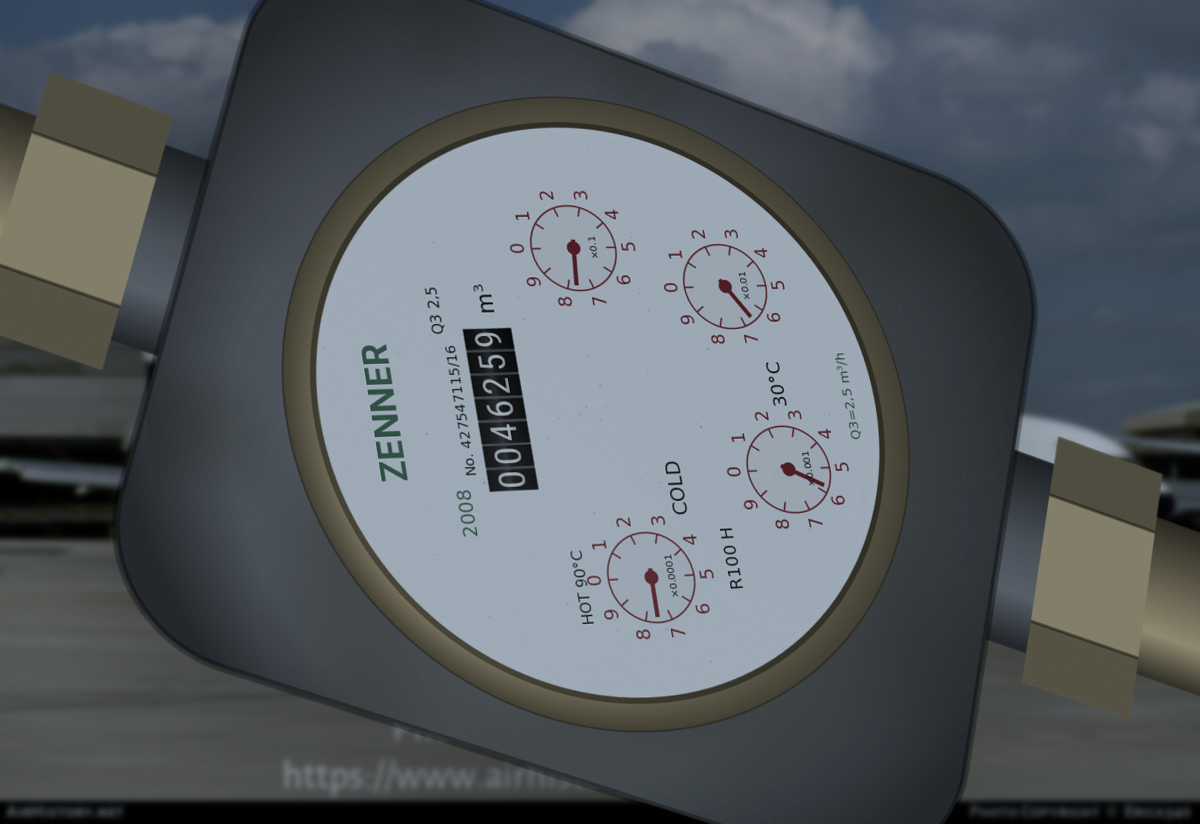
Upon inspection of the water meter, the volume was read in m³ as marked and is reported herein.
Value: 46259.7657 m³
